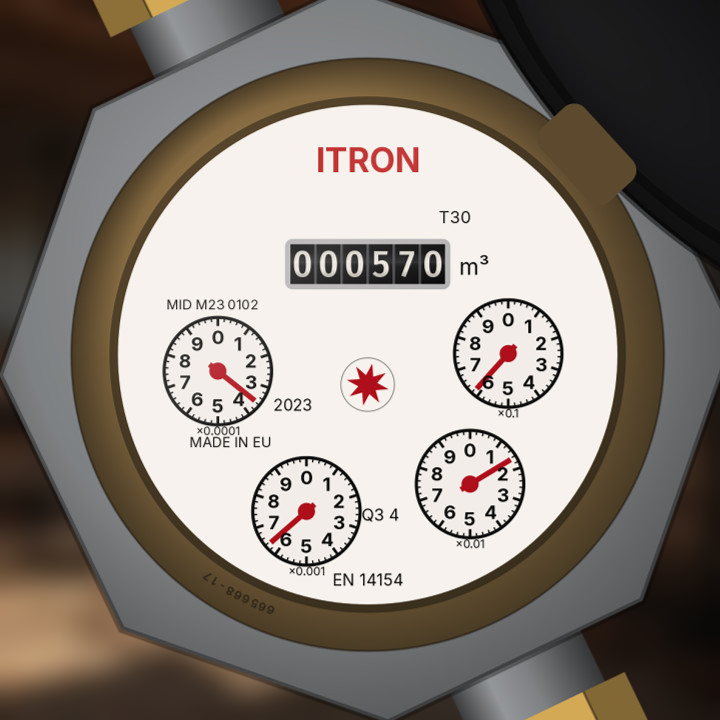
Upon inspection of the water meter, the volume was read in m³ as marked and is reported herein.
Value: 570.6163 m³
